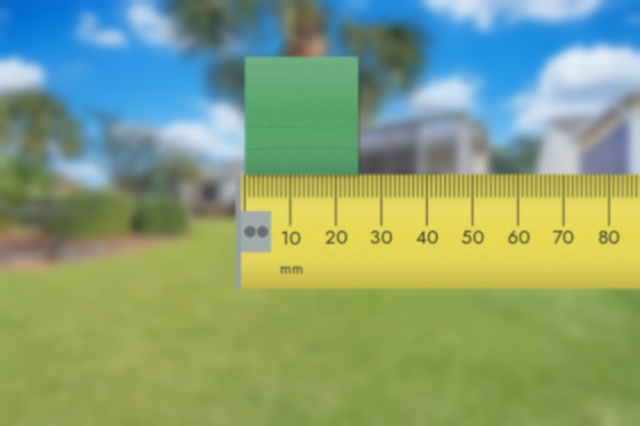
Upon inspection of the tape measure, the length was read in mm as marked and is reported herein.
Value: 25 mm
